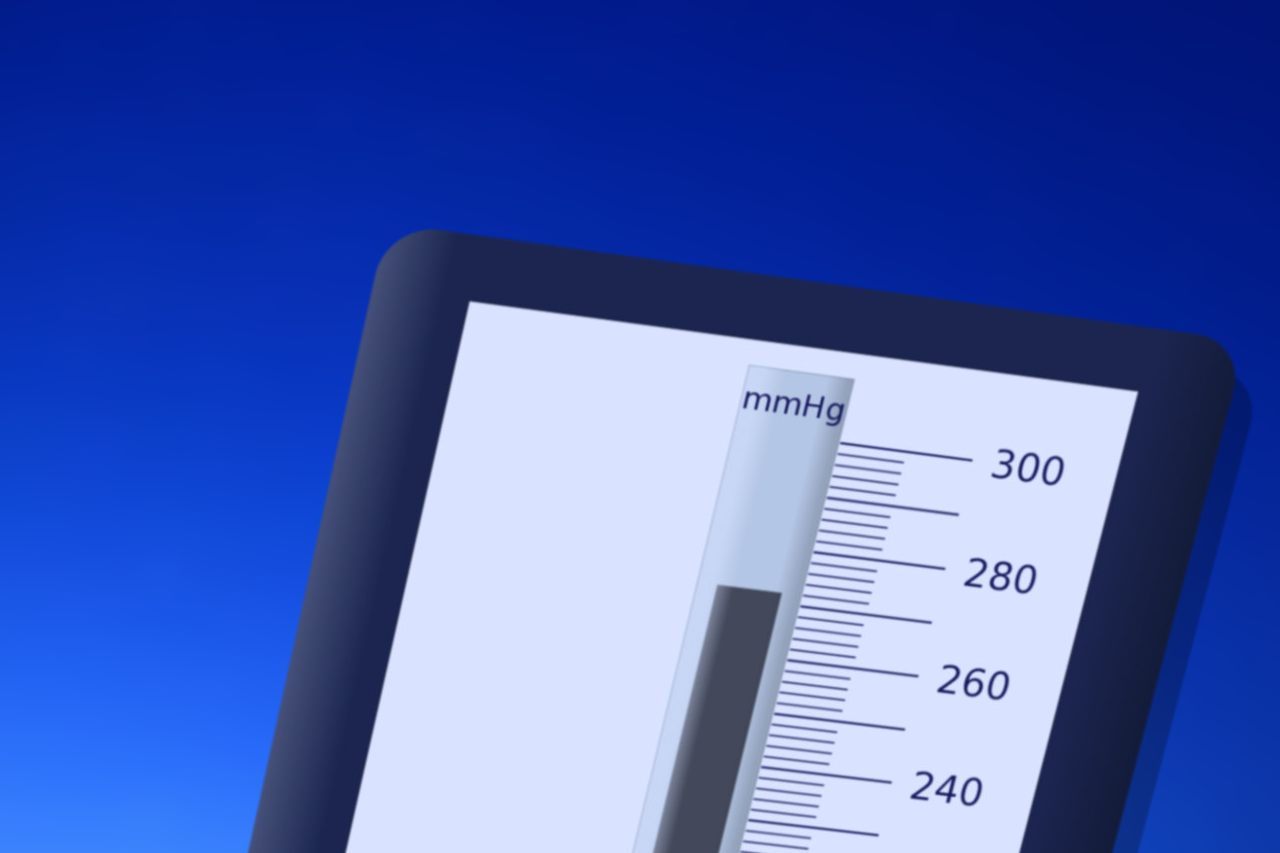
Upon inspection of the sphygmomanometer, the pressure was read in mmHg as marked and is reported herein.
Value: 272 mmHg
